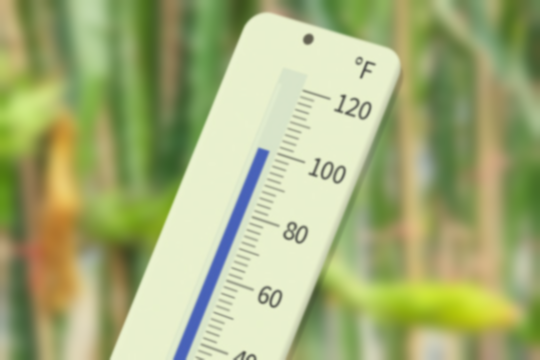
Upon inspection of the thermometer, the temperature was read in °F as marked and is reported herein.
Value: 100 °F
